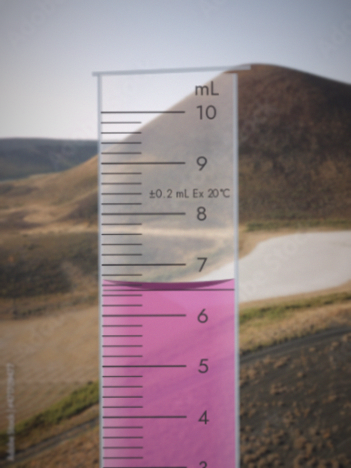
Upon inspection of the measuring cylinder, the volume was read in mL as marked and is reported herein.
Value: 6.5 mL
